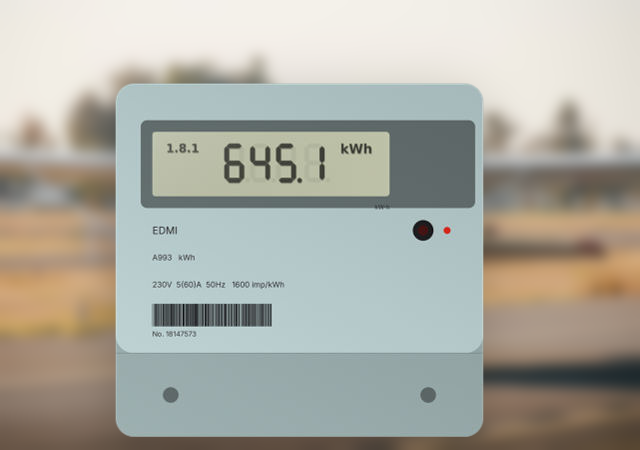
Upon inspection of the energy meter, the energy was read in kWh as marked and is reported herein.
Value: 645.1 kWh
